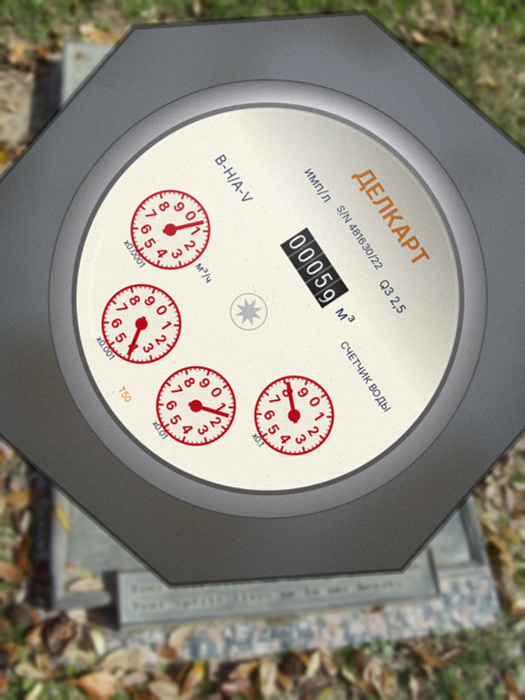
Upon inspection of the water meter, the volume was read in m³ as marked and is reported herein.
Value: 58.8140 m³
